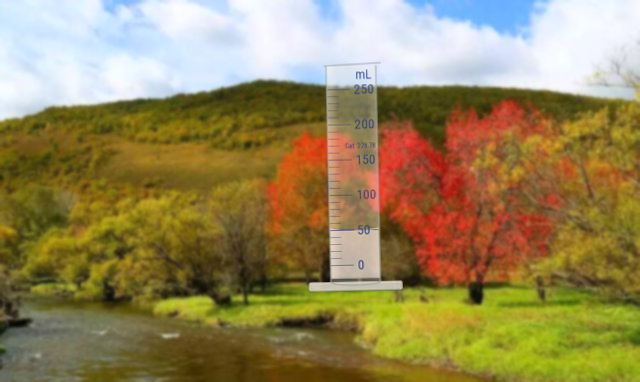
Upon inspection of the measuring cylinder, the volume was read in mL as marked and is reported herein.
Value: 50 mL
